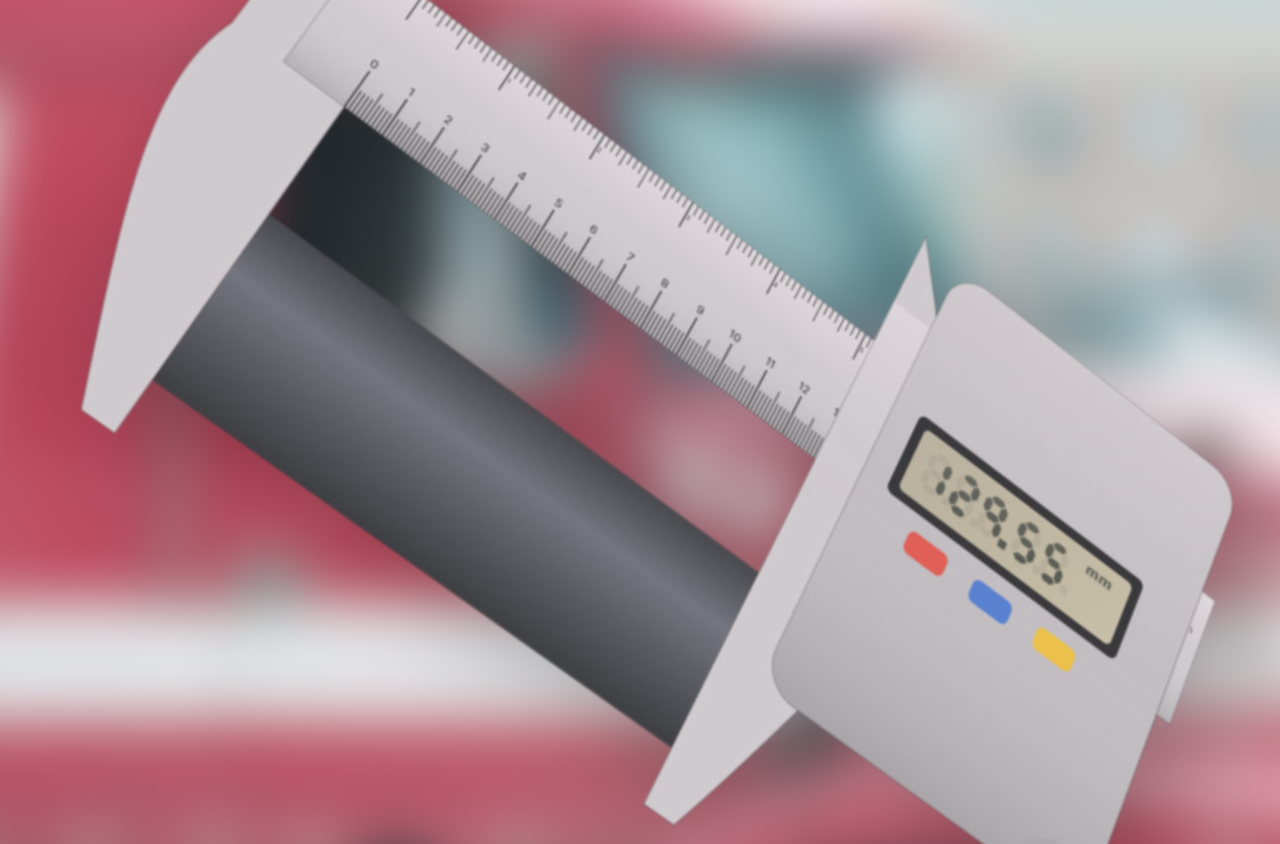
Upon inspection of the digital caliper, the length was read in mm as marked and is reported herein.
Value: 129.55 mm
